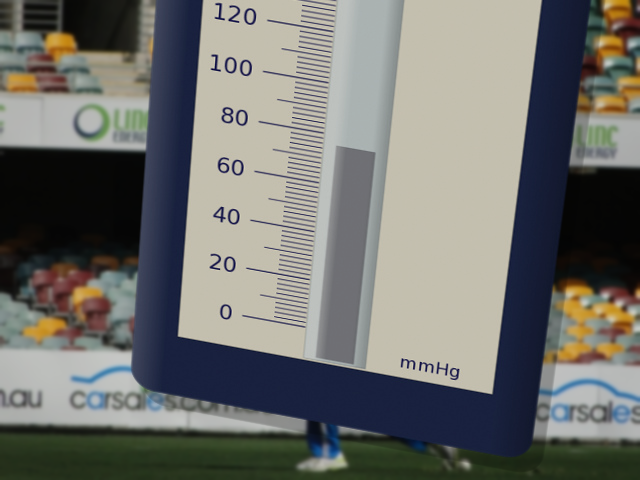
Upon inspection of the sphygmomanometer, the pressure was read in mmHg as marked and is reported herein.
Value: 76 mmHg
